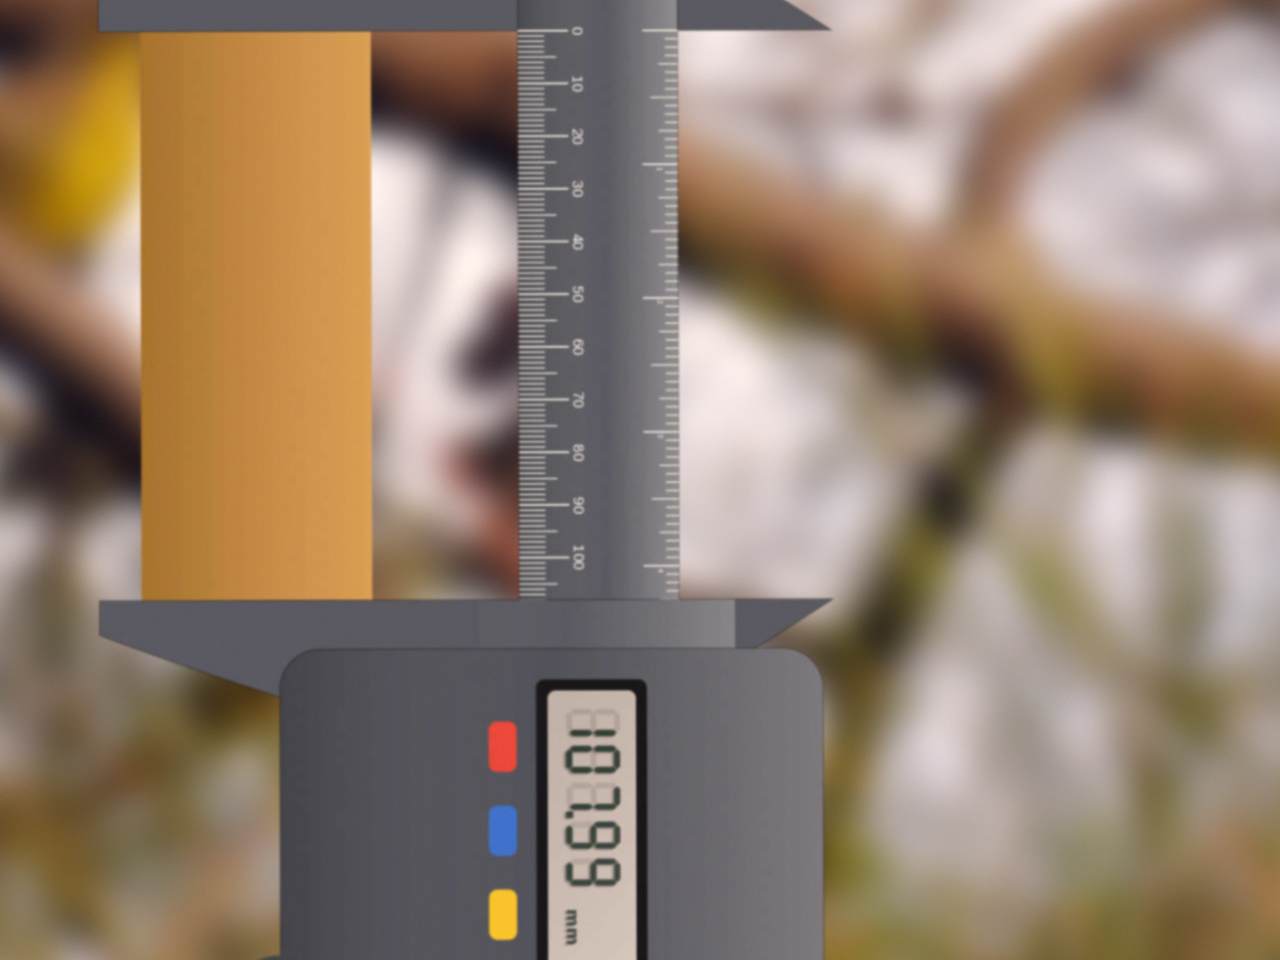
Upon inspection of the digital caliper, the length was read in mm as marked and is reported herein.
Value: 107.99 mm
